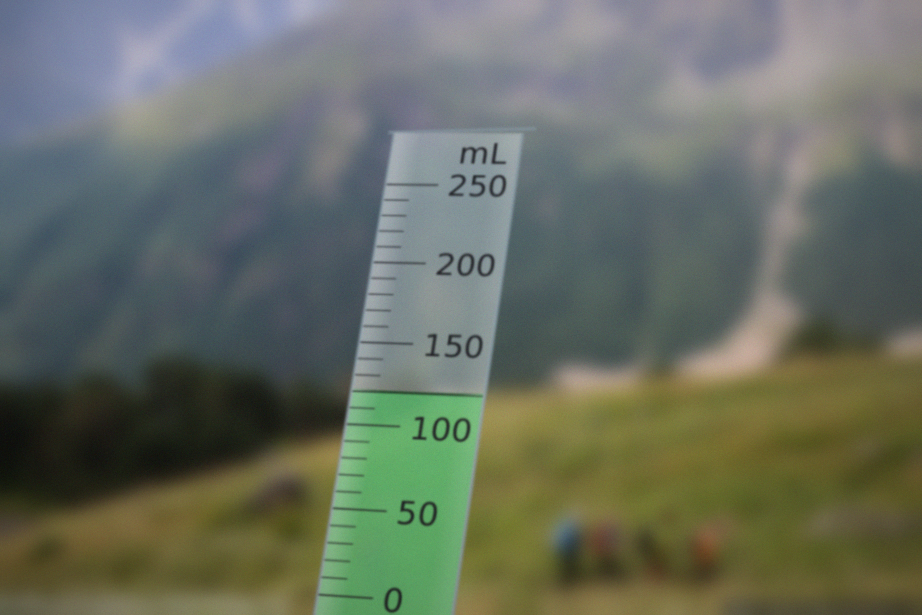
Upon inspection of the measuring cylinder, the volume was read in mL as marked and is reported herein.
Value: 120 mL
